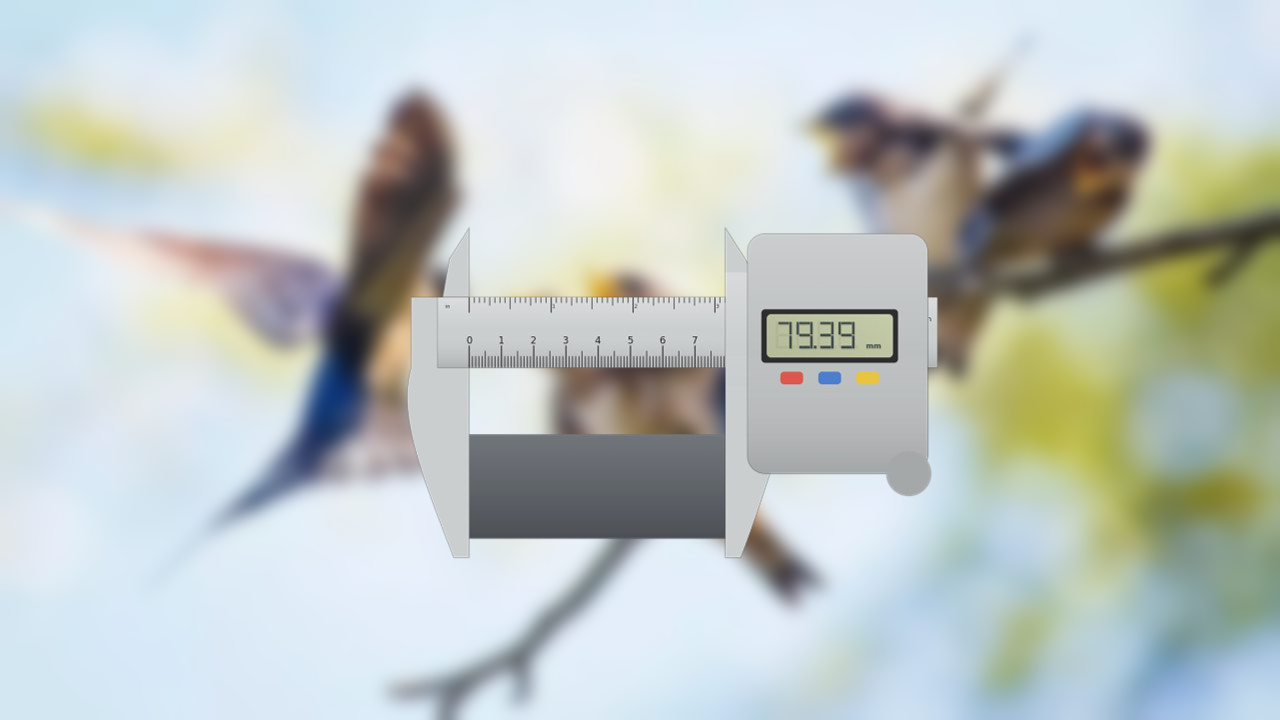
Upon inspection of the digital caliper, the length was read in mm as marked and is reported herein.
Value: 79.39 mm
